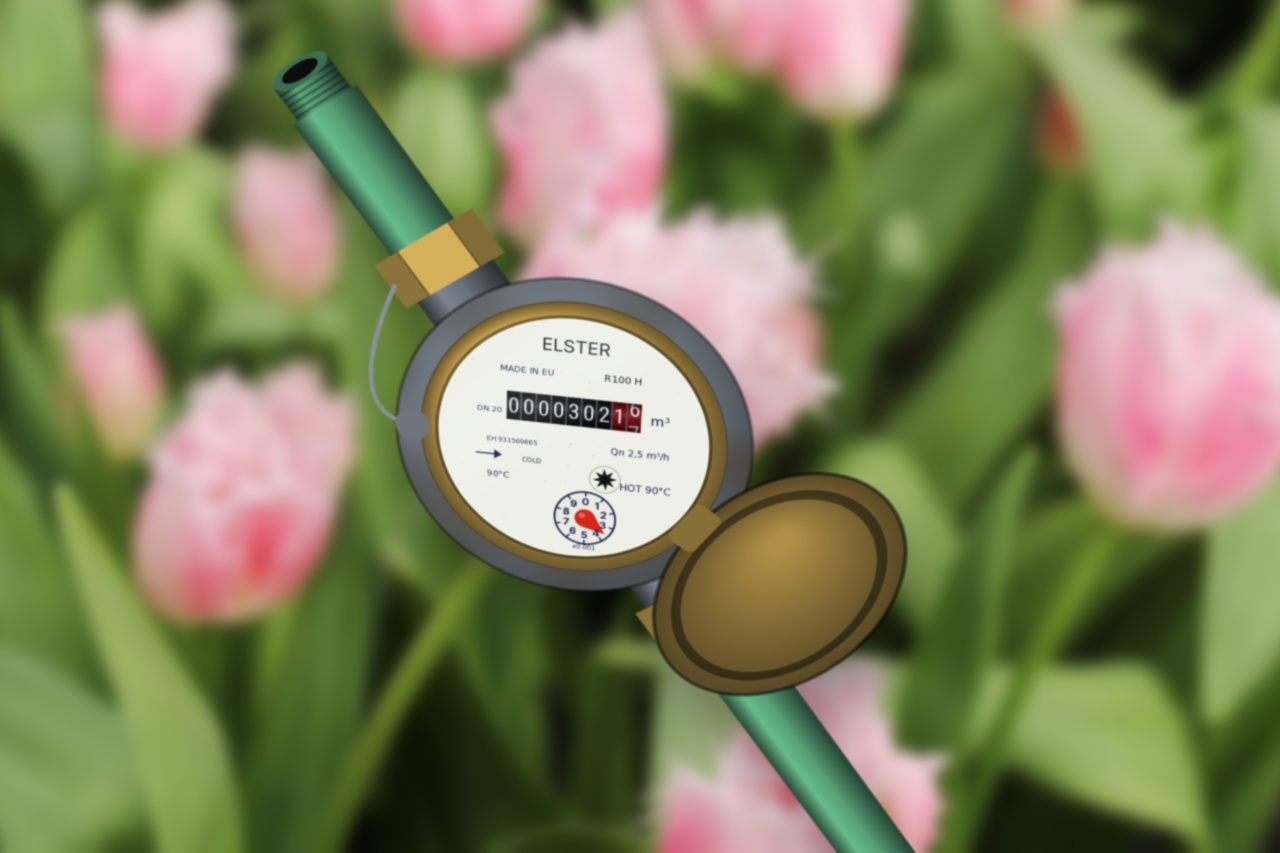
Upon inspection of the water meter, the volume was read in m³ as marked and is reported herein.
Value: 302.163 m³
